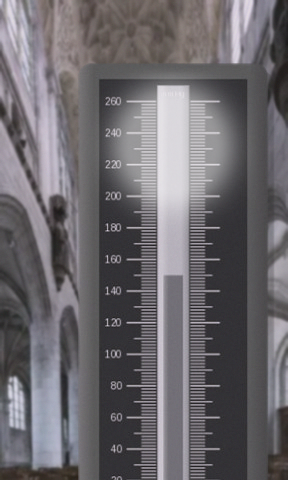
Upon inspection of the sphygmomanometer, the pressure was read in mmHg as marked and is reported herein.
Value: 150 mmHg
